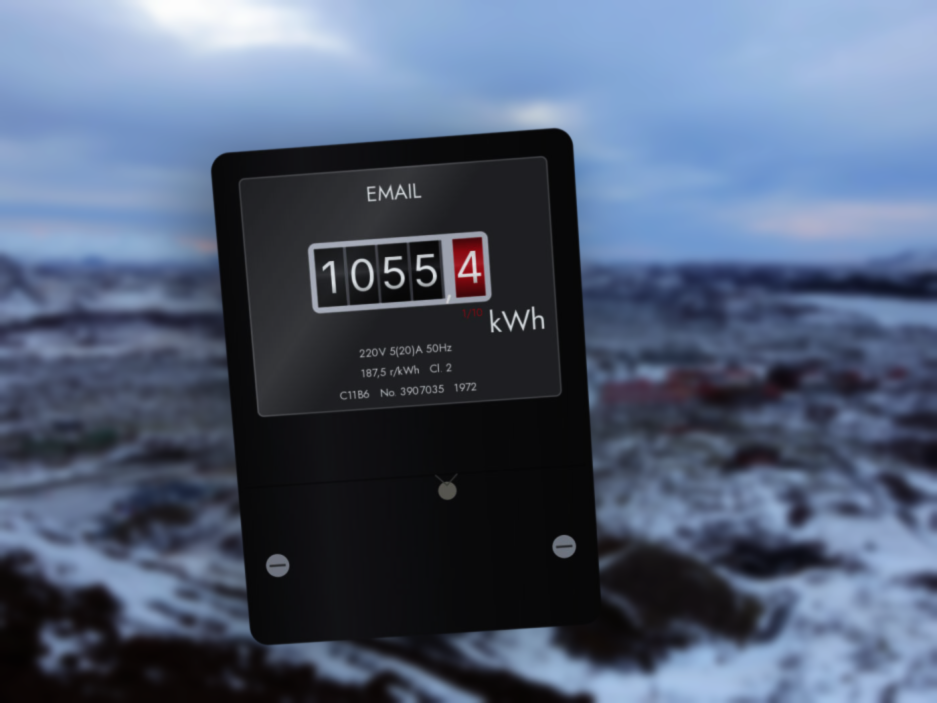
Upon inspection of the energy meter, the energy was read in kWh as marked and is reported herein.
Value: 1055.4 kWh
